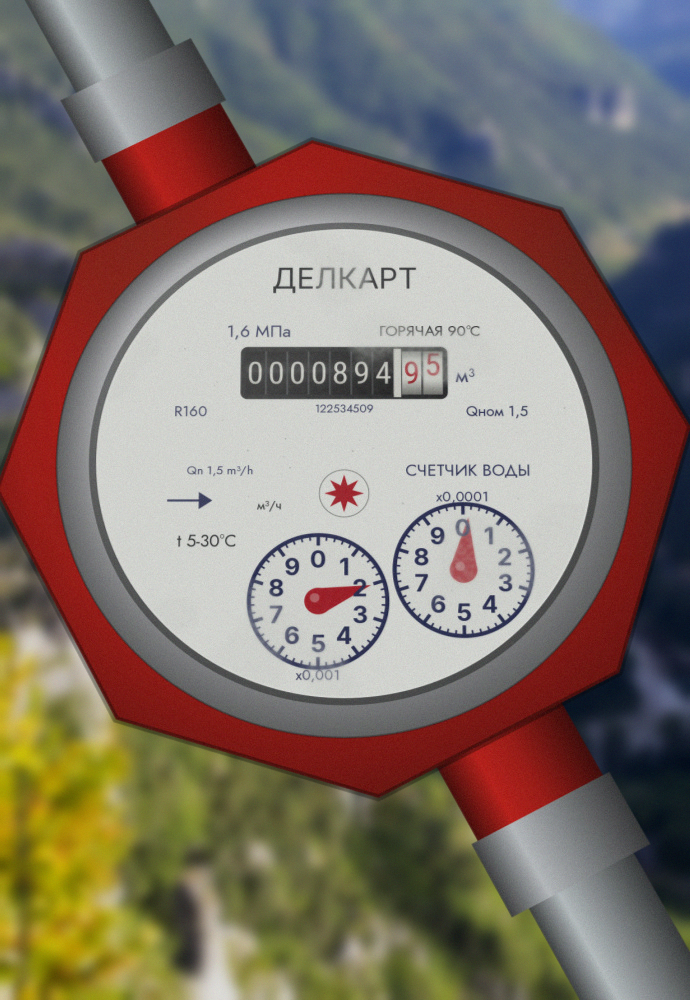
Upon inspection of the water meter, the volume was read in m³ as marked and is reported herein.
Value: 894.9520 m³
